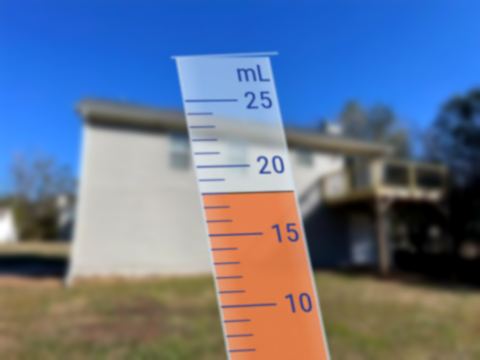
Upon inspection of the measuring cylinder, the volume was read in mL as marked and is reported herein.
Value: 18 mL
